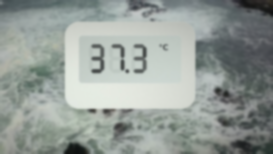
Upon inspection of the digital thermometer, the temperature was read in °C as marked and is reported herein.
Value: 37.3 °C
